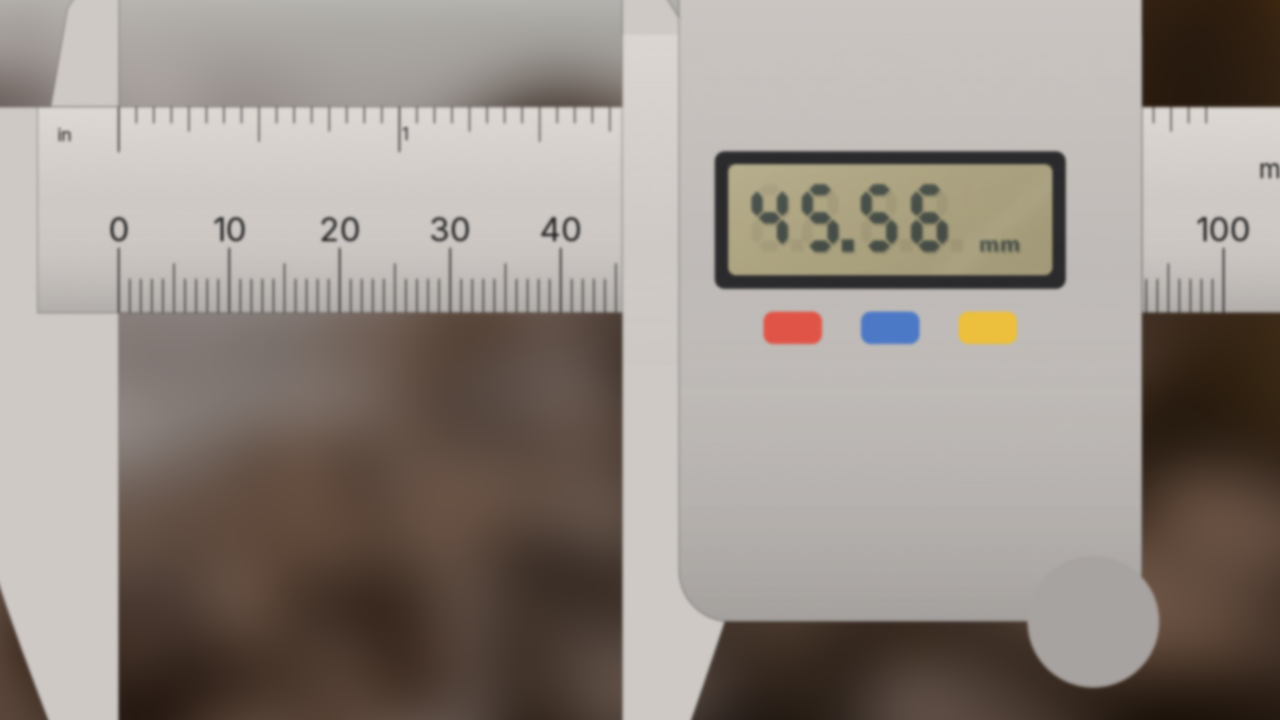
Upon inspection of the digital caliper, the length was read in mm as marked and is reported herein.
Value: 45.56 mm
